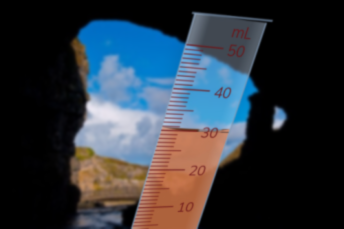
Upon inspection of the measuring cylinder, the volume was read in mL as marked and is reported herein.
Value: 30 mL
